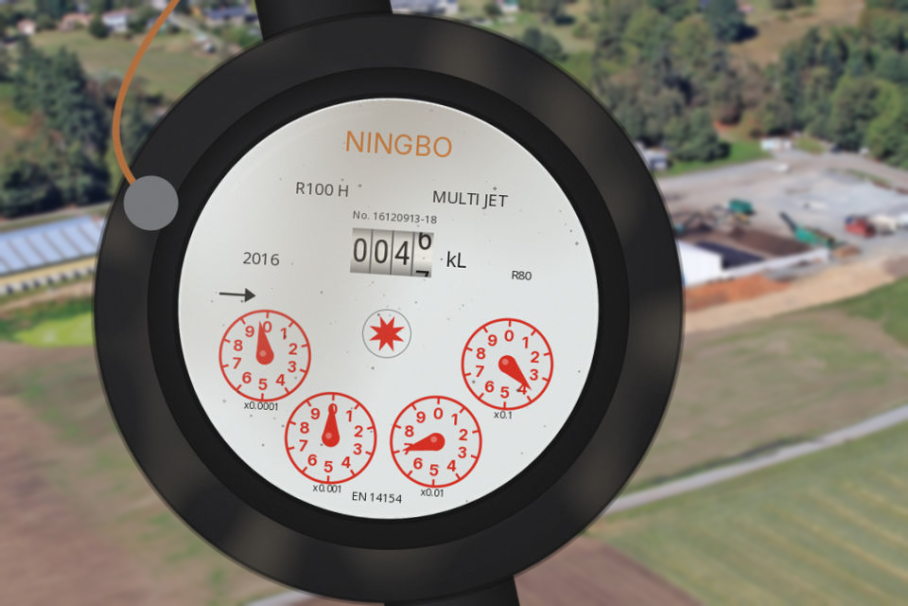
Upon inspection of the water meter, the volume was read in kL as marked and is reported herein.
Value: 46.3699 kL
